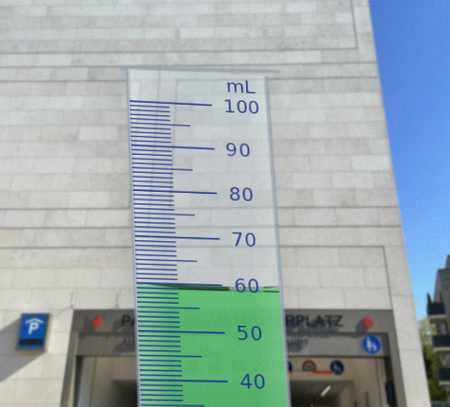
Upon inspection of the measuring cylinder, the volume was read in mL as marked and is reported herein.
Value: 59 mL
